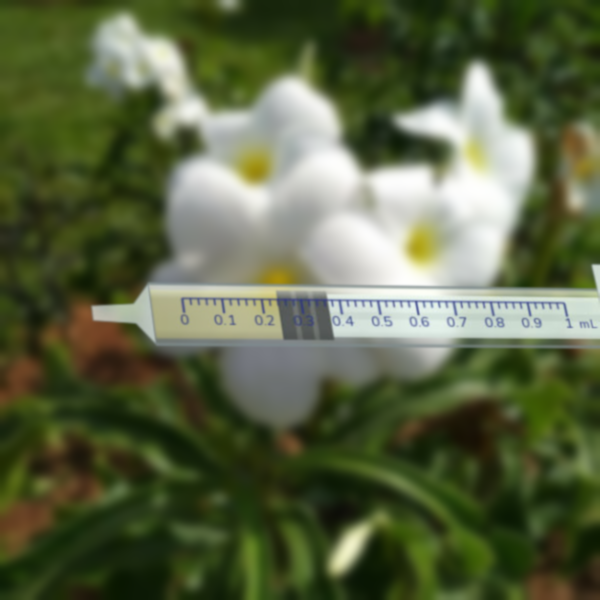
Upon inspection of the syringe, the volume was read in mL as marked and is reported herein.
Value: 0.24 mL
